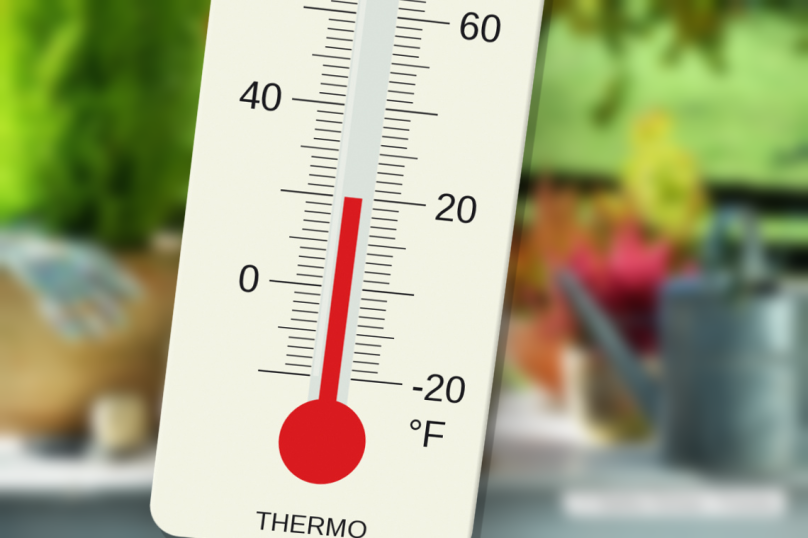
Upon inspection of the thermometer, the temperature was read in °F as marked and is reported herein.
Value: 20 °F
